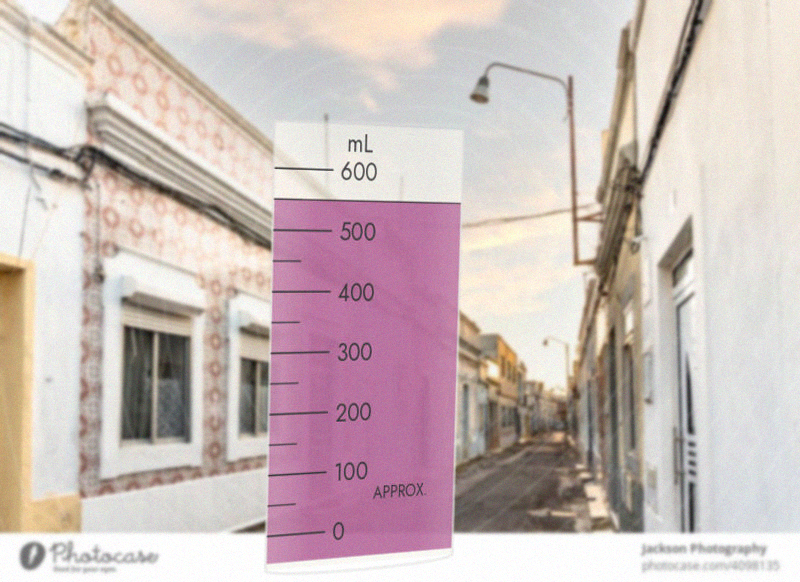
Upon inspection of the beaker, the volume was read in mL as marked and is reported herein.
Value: 550 mL
